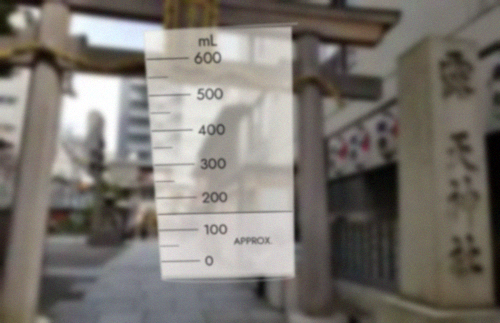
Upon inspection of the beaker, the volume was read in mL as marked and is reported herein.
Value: 150 mL
